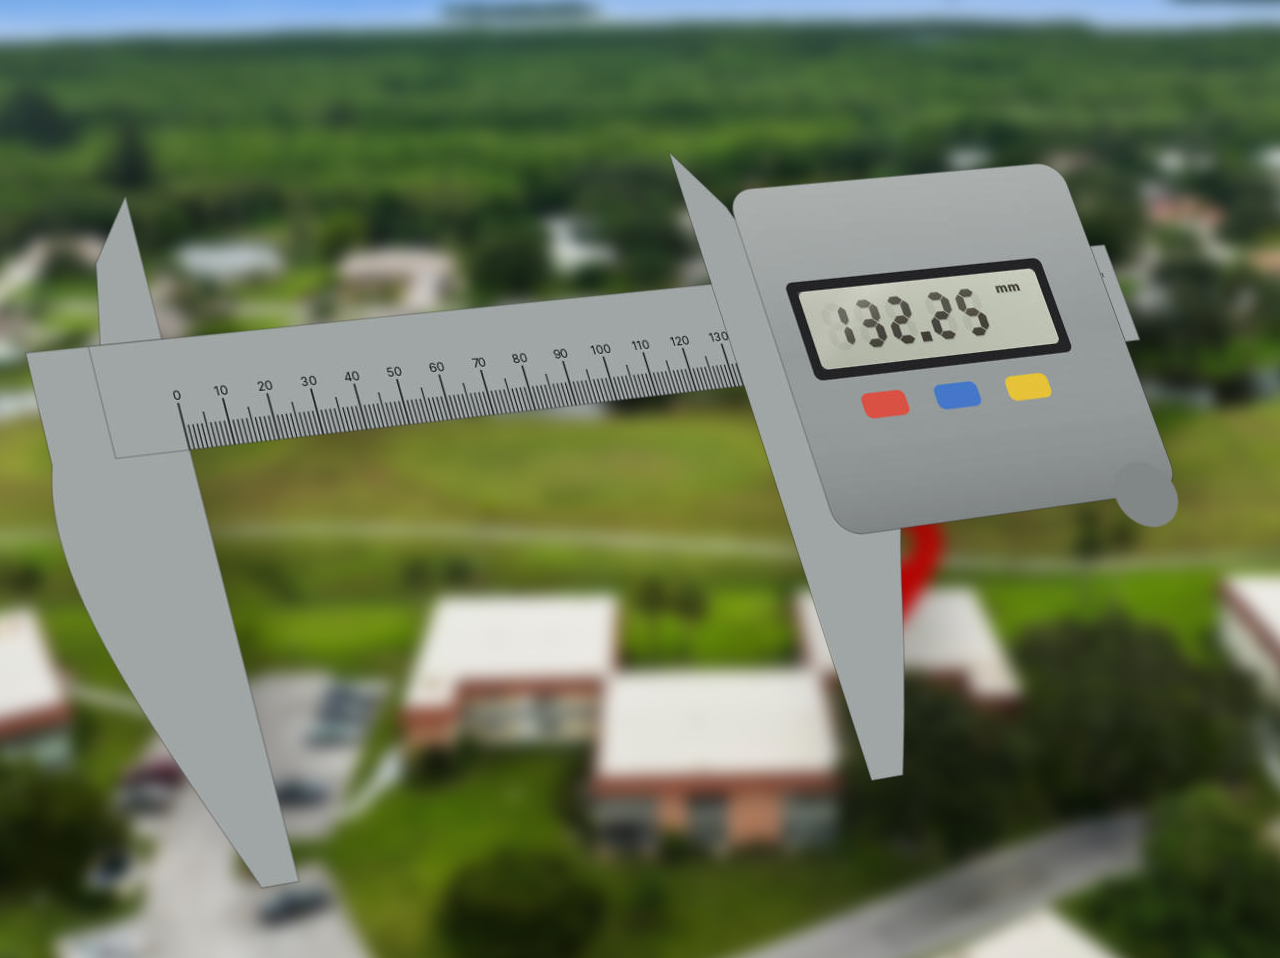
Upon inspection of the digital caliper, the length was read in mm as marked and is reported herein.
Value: 132.25 mm
